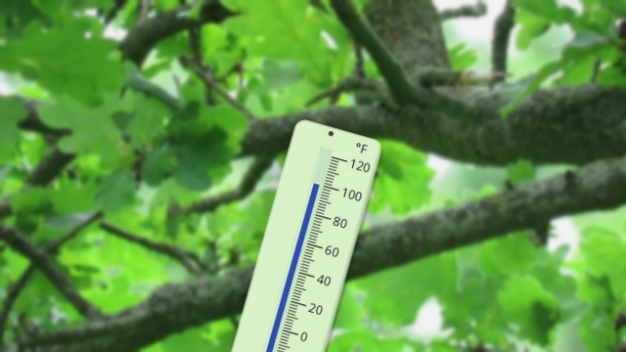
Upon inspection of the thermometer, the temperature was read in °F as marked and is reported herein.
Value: 100 °F
